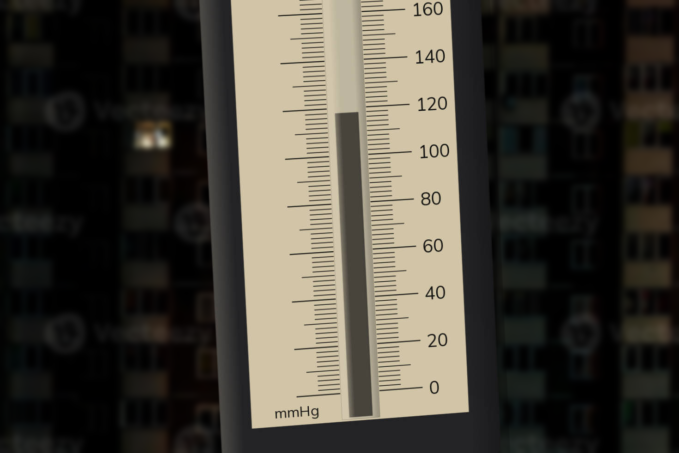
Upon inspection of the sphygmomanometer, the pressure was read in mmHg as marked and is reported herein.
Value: 118 mmHg
